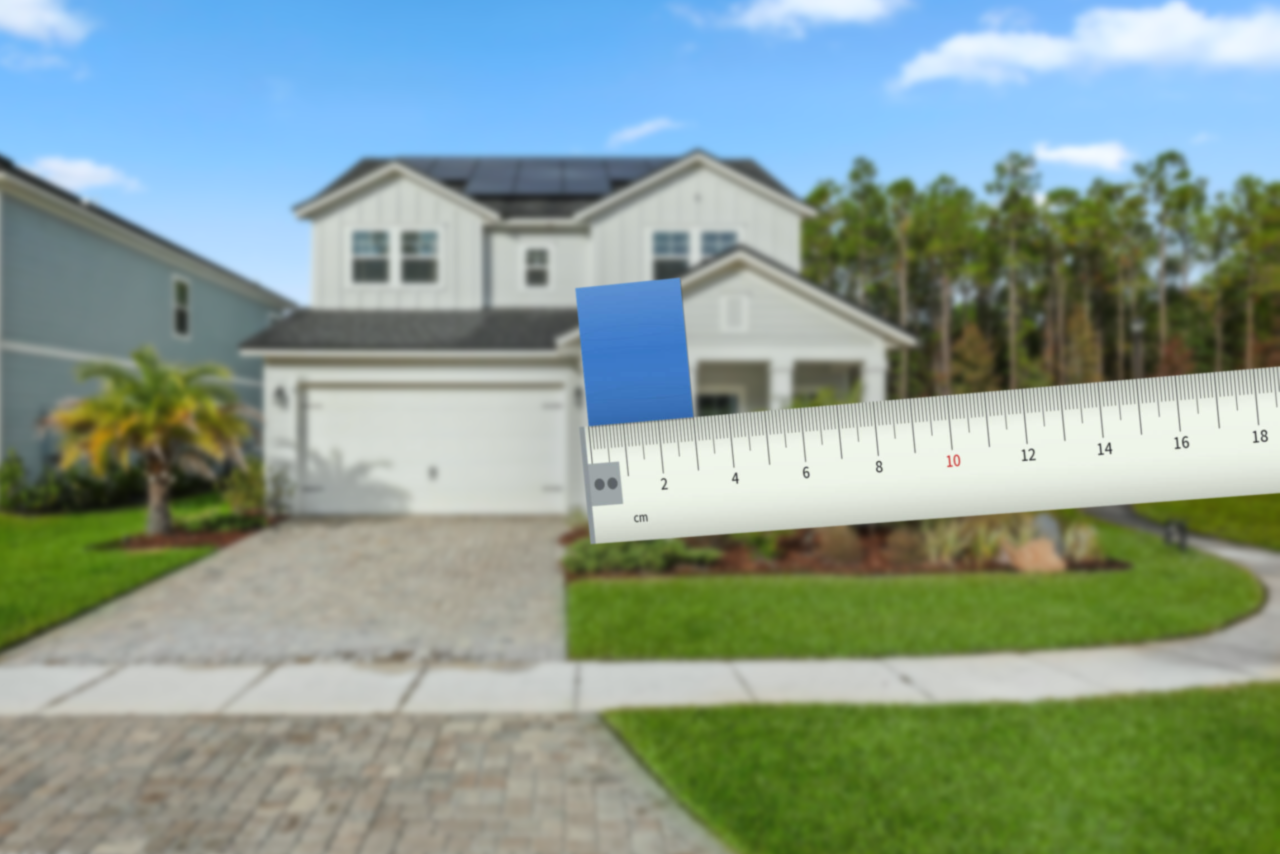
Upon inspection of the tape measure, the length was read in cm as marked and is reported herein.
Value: 3 cm
